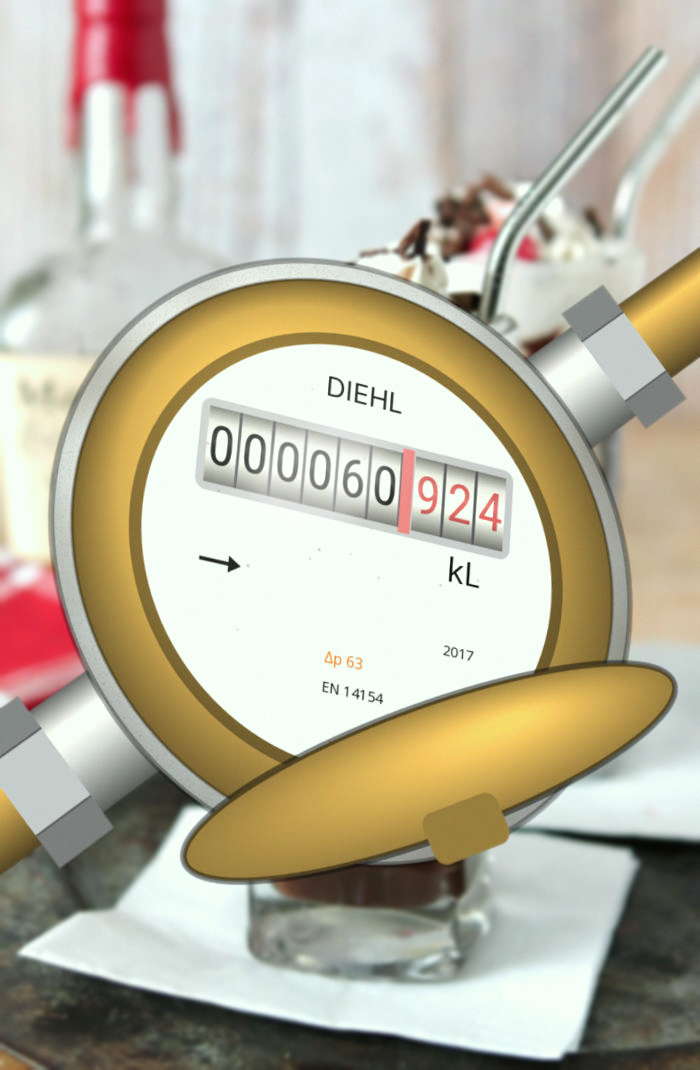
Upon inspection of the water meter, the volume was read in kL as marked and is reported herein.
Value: 60.924 kL
